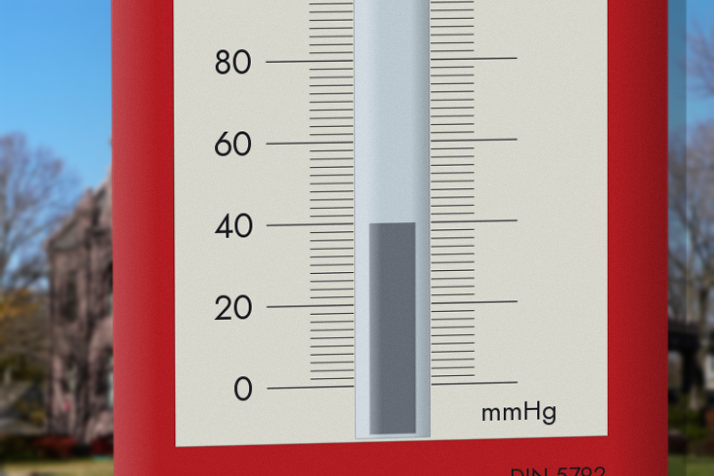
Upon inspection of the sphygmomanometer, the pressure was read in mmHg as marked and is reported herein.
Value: 40 mmHg
